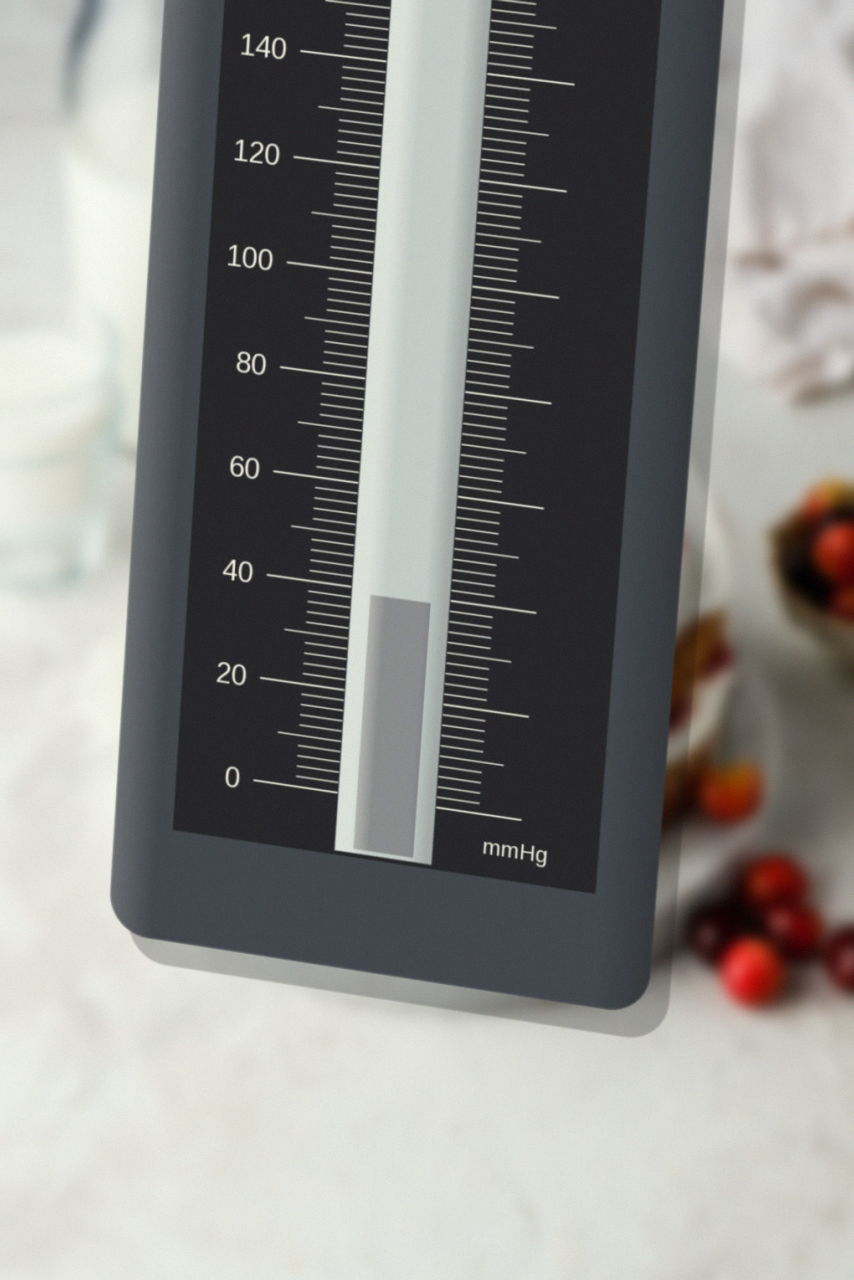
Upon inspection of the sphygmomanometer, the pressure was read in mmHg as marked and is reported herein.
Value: 39 mmHg
